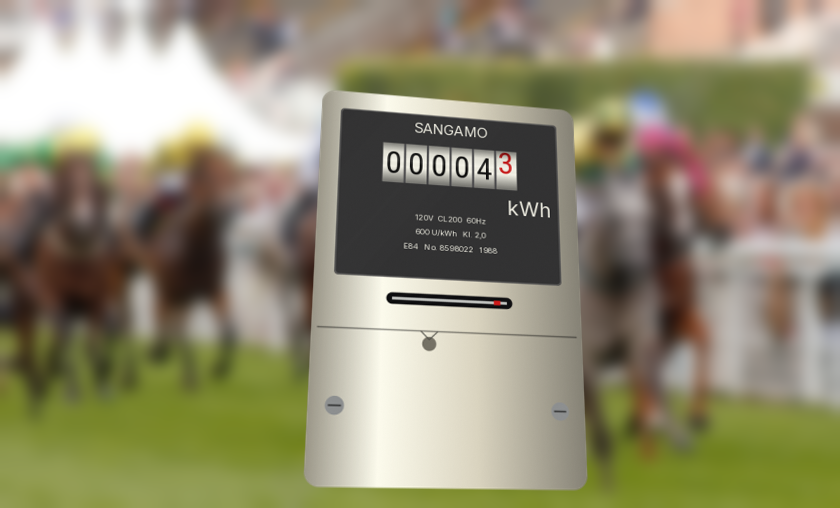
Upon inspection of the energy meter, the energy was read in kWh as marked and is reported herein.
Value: 4.3 kWh
